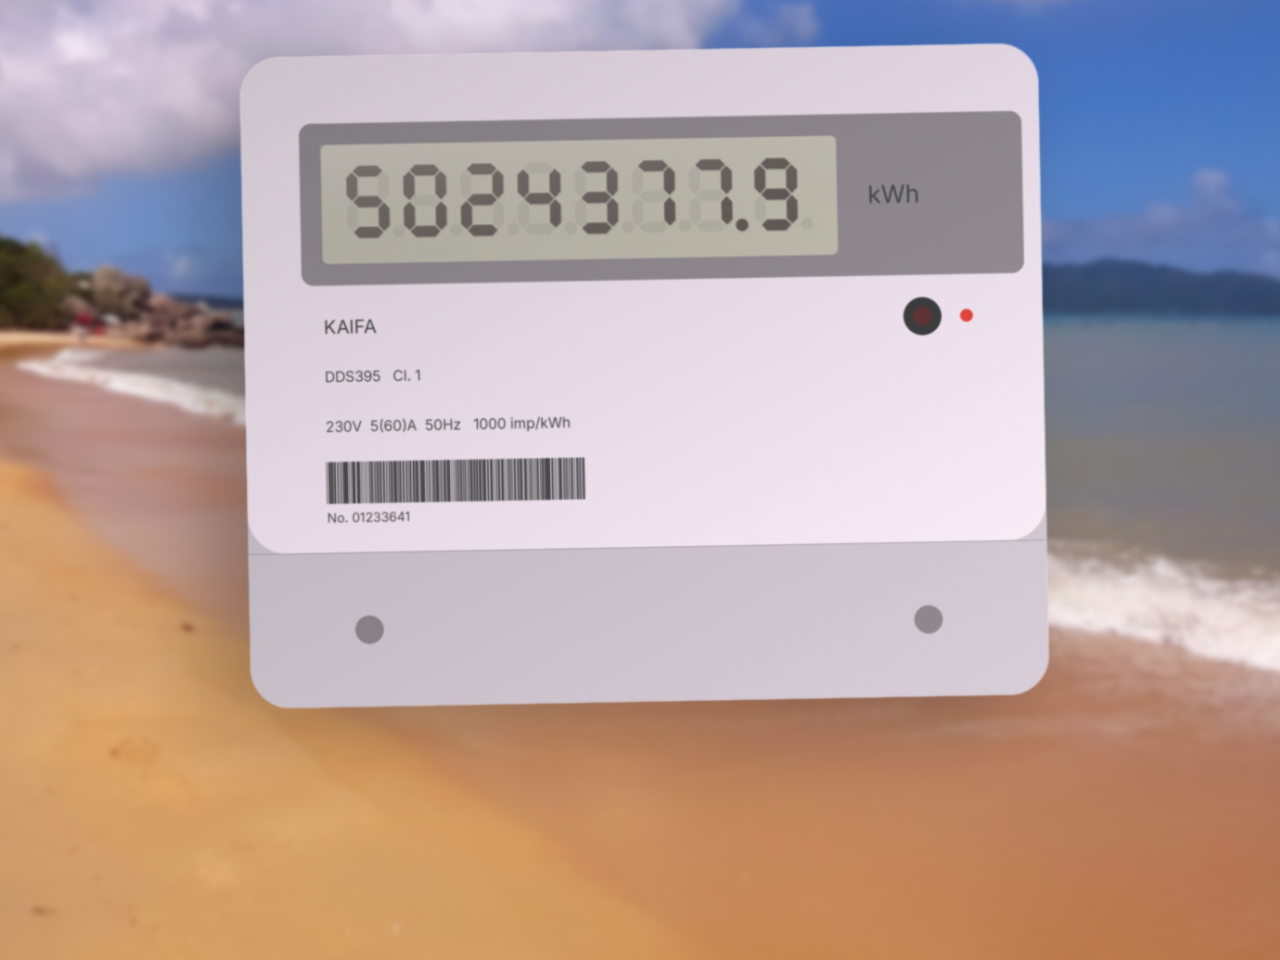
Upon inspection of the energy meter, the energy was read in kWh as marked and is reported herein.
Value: 5024377.9 kWh
